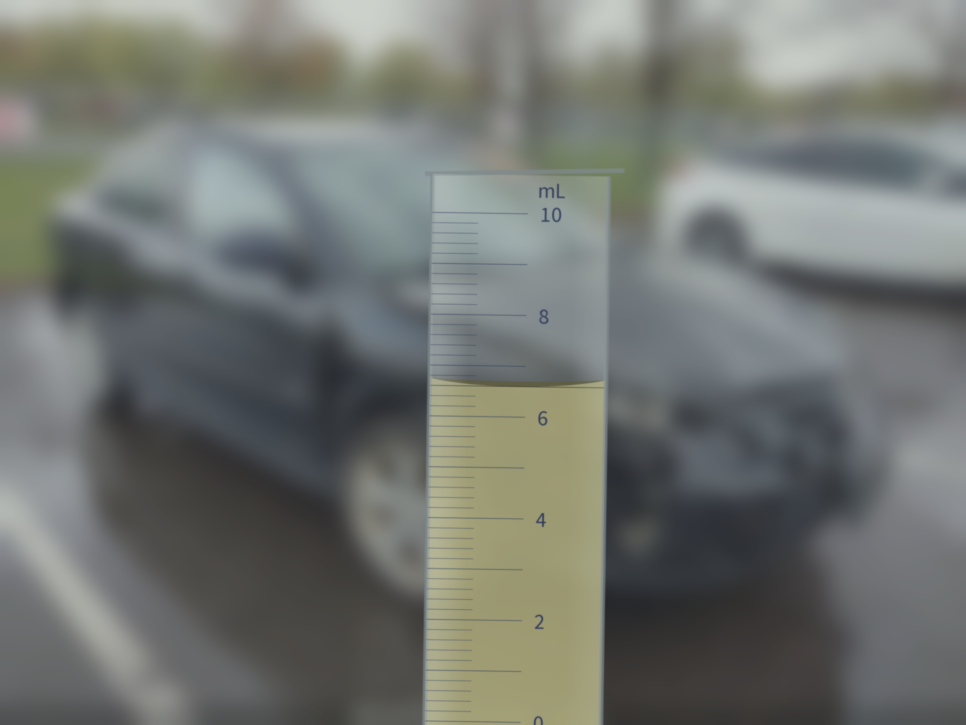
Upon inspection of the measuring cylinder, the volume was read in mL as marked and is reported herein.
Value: 6.6 mL
